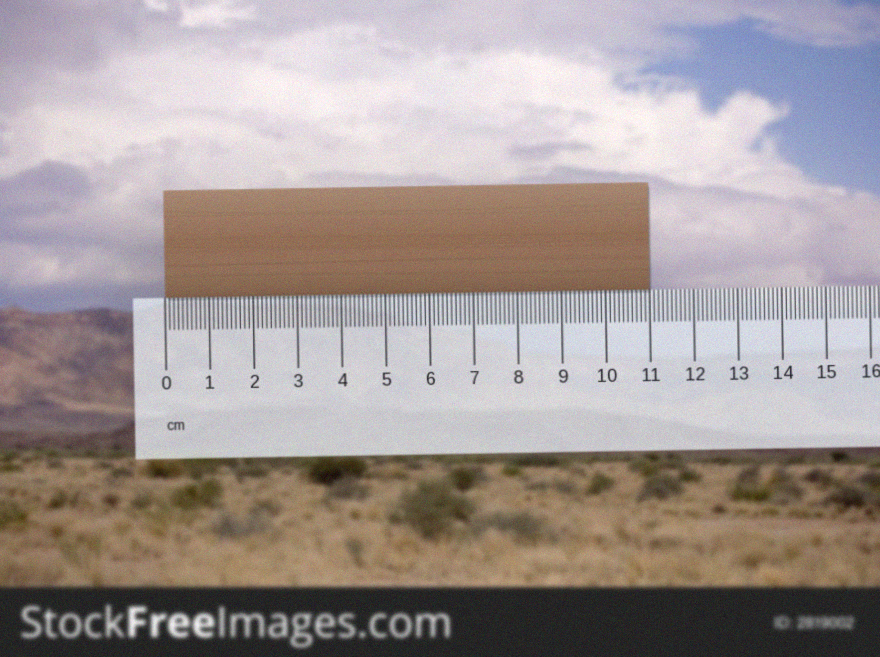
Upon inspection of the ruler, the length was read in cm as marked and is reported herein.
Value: 11 cm
